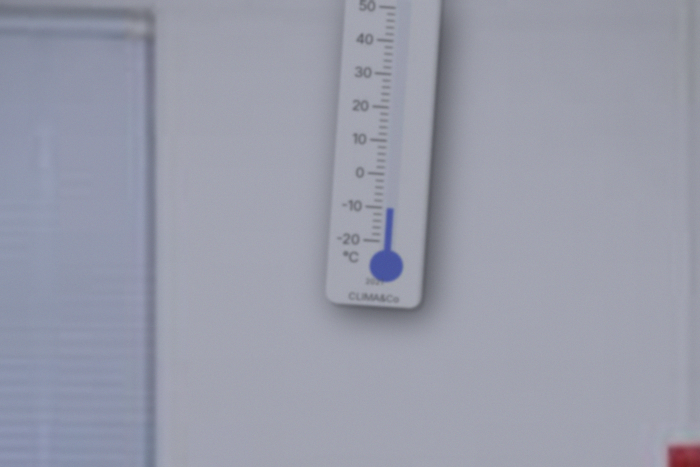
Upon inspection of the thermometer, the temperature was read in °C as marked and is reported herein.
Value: -10 °C
